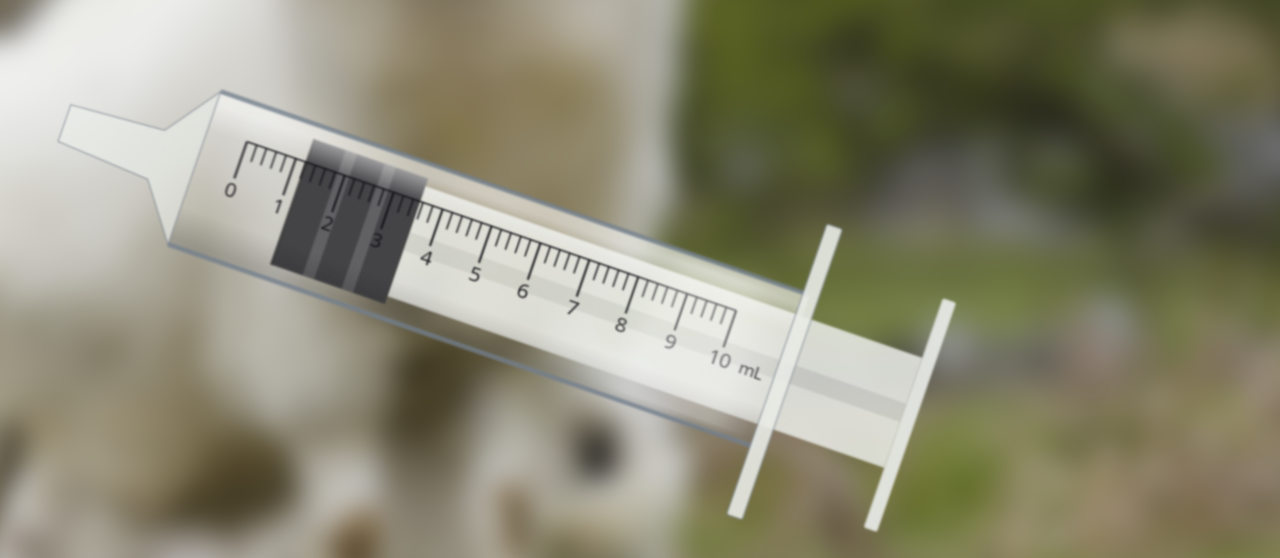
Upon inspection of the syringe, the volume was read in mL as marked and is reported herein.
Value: 1.2 mL
